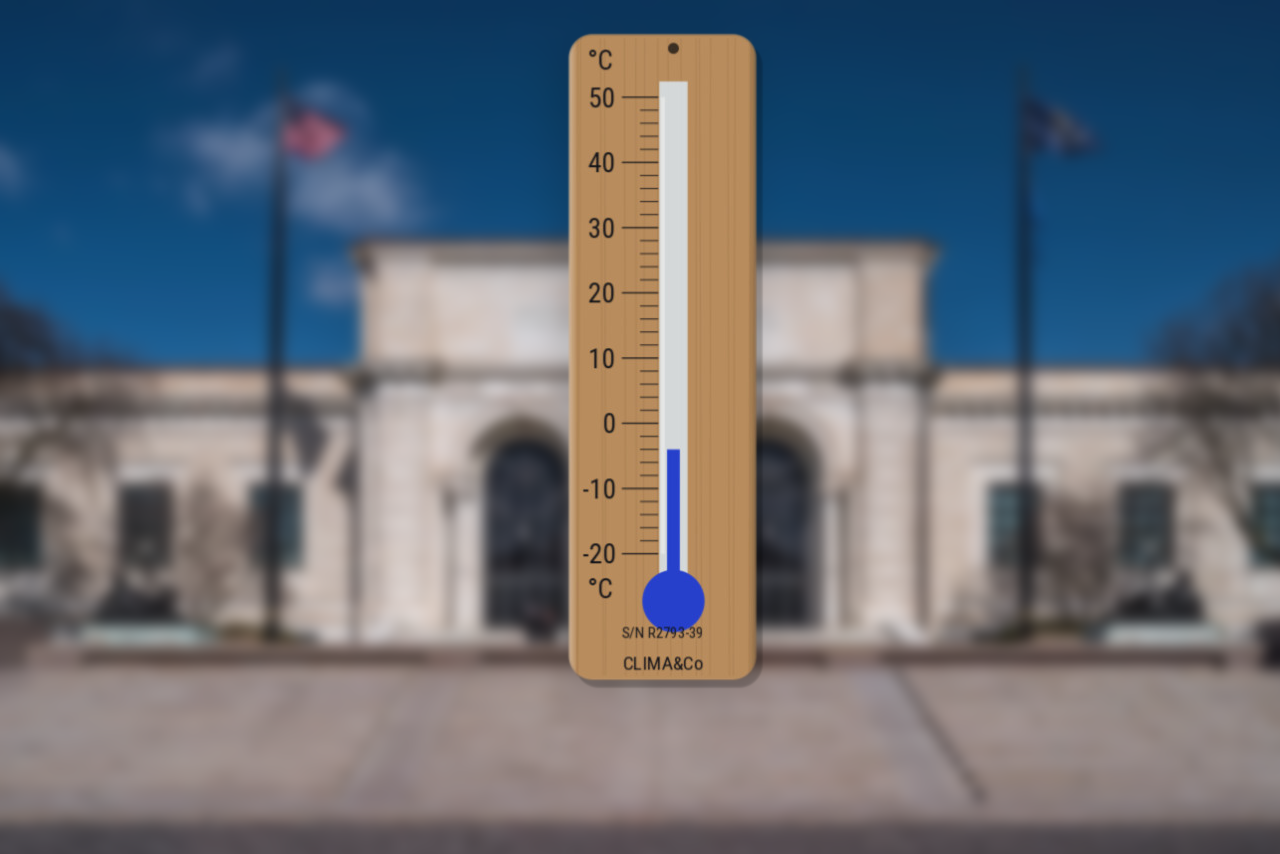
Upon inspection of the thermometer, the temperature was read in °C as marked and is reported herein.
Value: -4 °C
